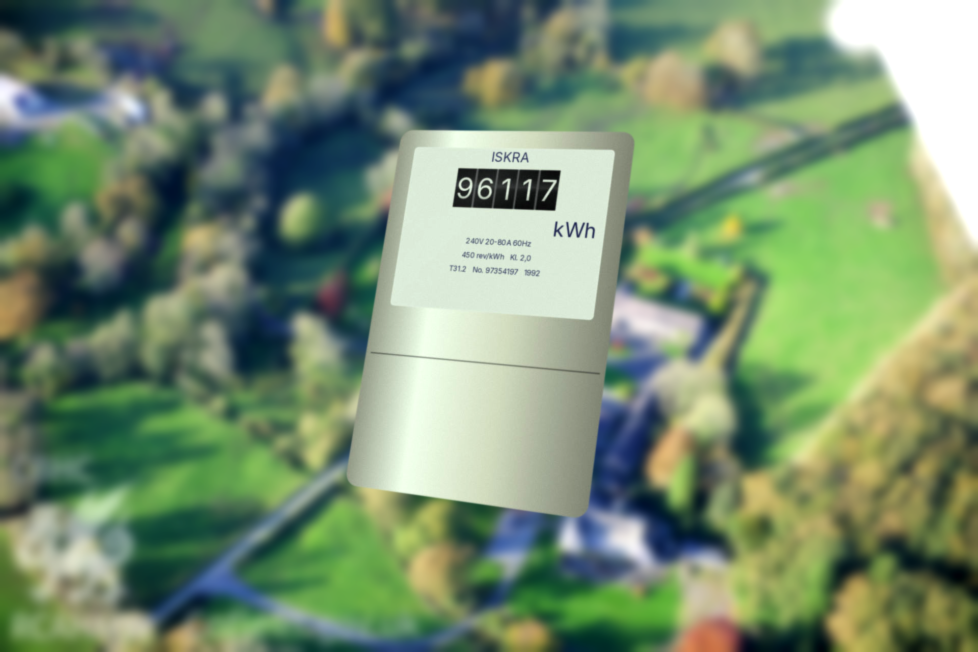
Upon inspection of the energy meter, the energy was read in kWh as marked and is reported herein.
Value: 96117 kWh
